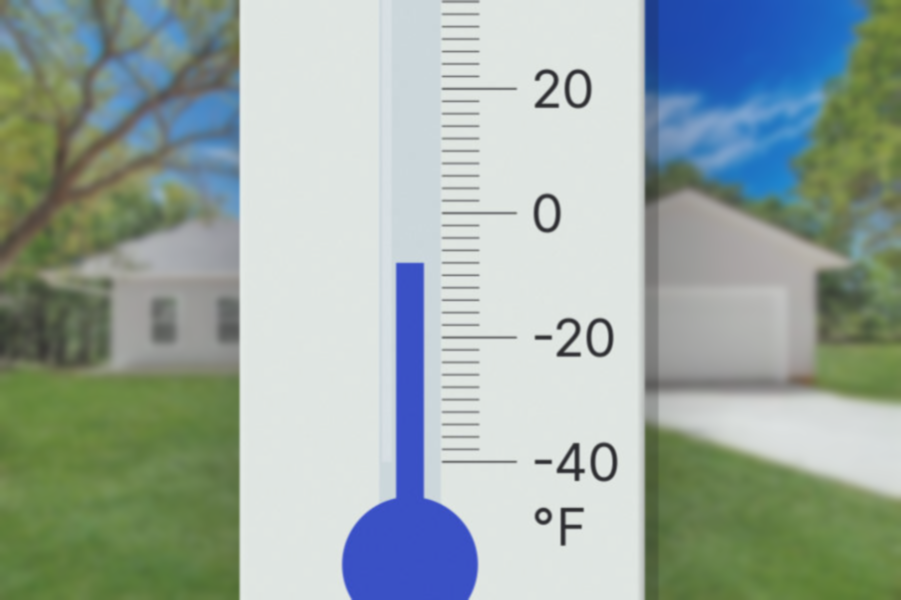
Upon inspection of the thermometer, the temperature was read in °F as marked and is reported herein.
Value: -8 °F
